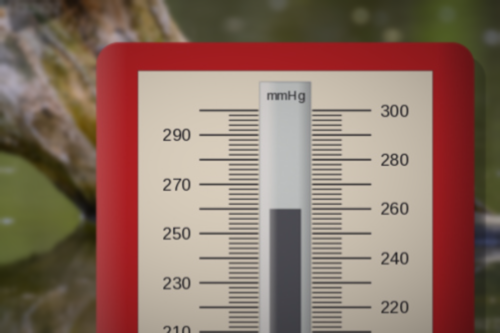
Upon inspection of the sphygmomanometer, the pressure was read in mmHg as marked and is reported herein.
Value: 260 mmHg
